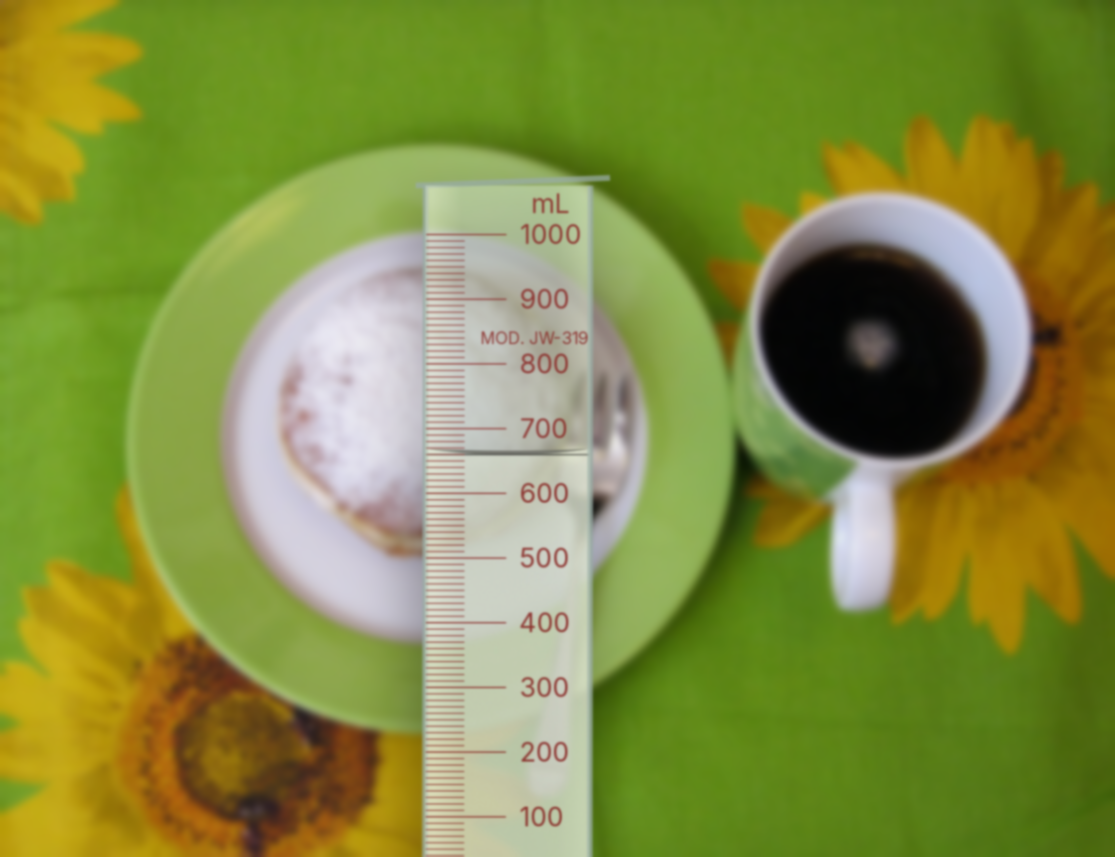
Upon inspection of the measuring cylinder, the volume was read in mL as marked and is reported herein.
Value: 660 mL
